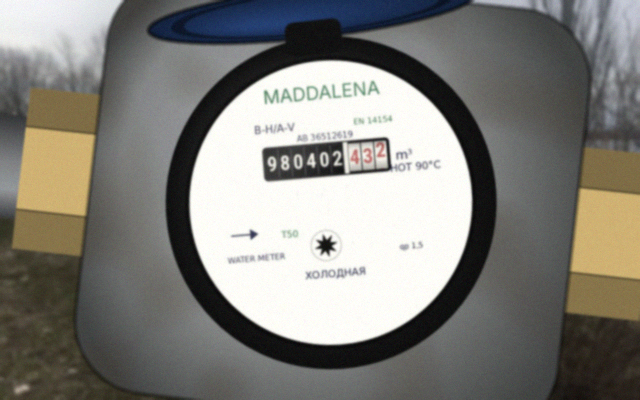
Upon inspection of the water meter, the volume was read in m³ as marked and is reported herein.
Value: 980402.432 m³
